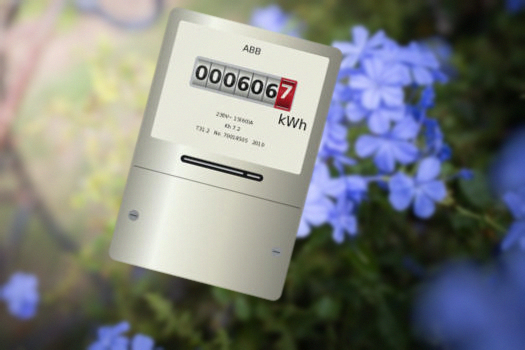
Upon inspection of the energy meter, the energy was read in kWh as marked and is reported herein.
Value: 606.7 kWh
